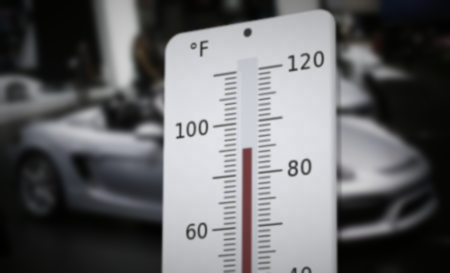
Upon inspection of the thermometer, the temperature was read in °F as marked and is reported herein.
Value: 90 °F
